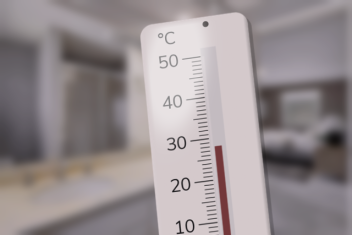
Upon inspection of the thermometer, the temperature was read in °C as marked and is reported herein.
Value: 28 °C
